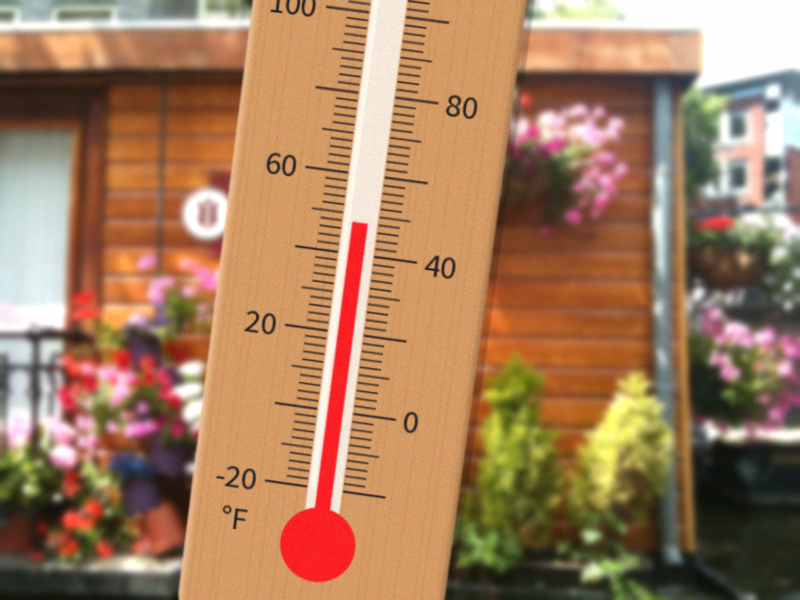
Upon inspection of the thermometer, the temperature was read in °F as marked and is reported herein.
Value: 48 °F
